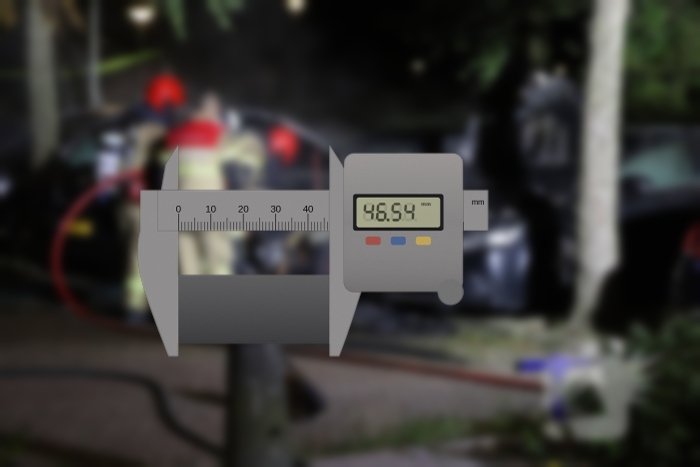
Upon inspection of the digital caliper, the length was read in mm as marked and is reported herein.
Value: 46.54 mm
